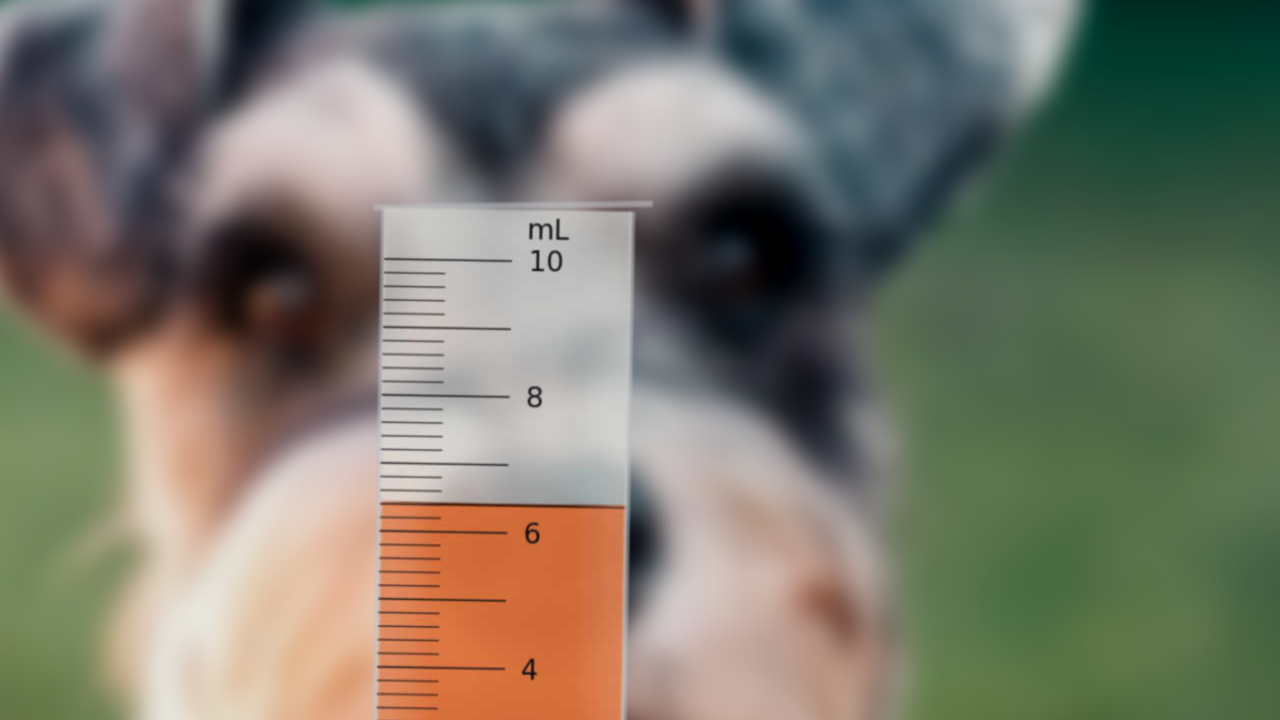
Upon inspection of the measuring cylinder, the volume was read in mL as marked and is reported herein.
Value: 6.4 mL
